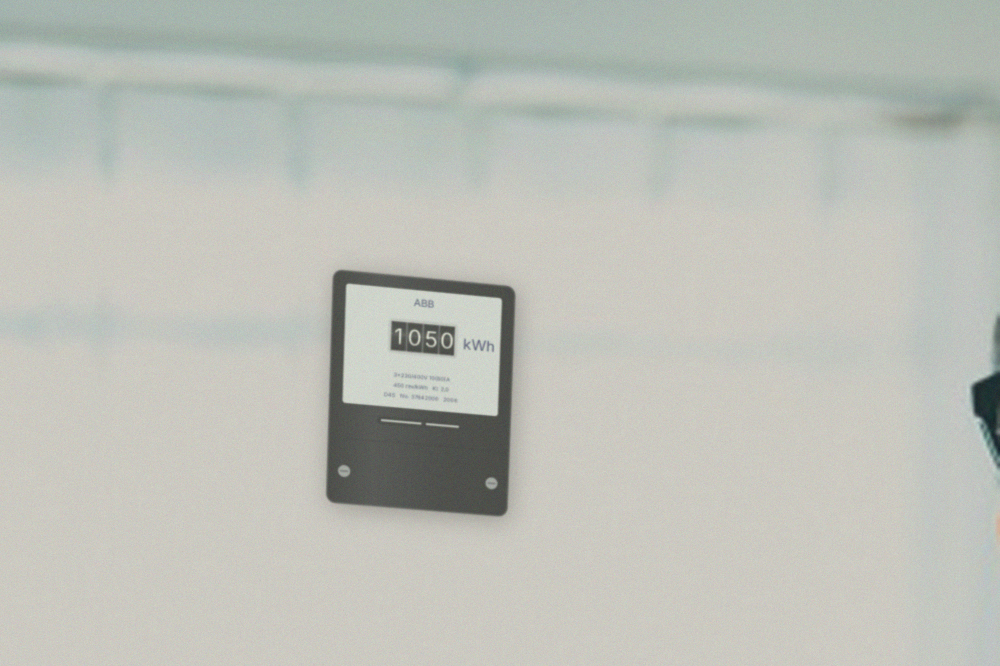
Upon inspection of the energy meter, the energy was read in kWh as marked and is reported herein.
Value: 1050 kWh
